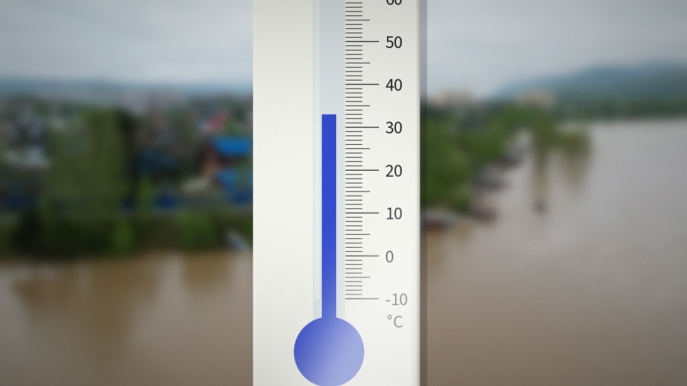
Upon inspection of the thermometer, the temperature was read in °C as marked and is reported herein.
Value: 33 °C
